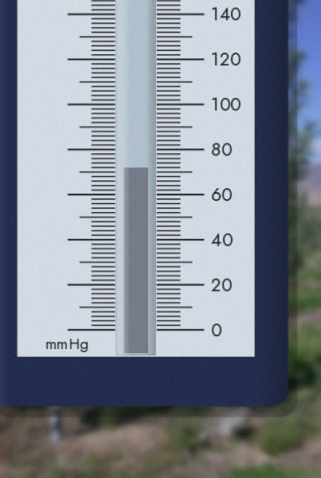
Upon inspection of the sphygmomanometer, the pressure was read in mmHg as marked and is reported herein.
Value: 72 mmHg
